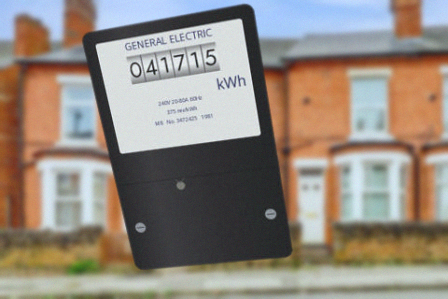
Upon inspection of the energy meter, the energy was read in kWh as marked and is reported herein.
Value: 41715 kWh
